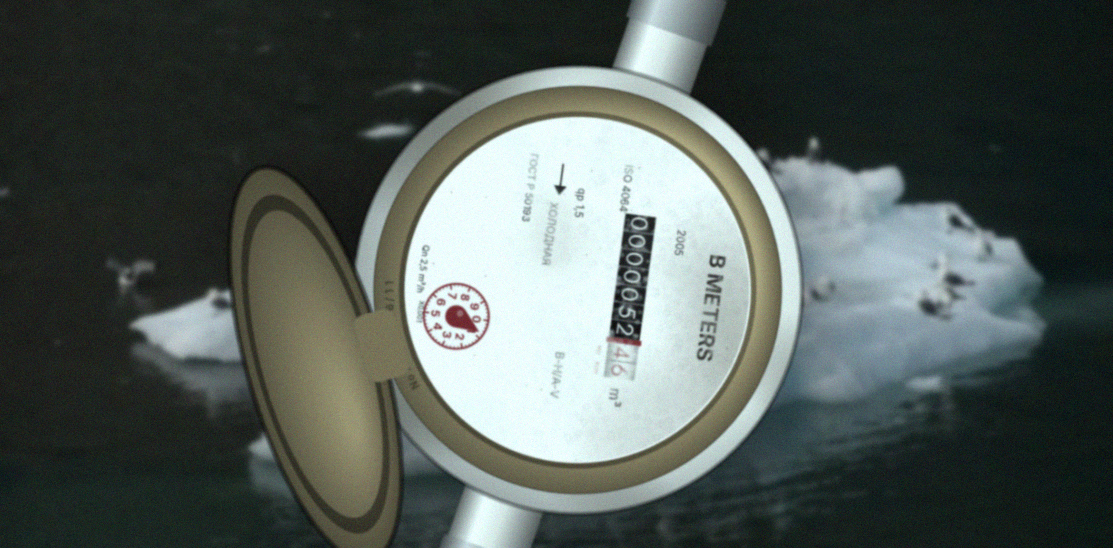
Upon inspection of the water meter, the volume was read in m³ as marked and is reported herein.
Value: 52.460 m³
